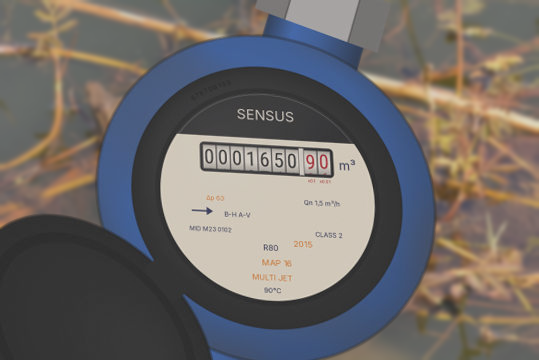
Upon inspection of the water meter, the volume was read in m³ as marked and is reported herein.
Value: 1650.90 m³
